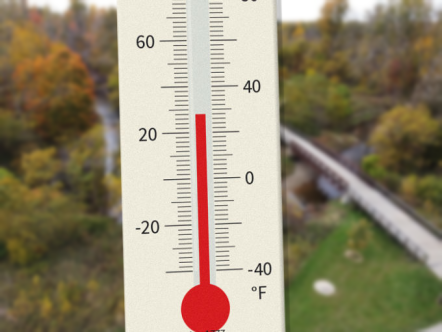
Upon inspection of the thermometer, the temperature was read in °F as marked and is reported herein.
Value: 28 °F
